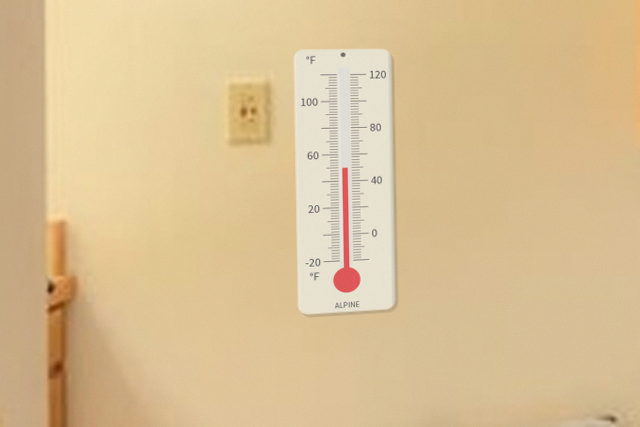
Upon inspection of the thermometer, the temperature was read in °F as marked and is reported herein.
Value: 50 °F
